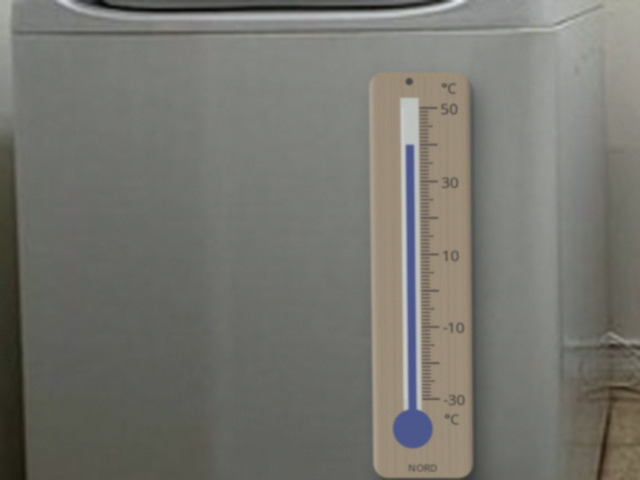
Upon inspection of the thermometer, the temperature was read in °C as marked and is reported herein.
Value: 40 °C
